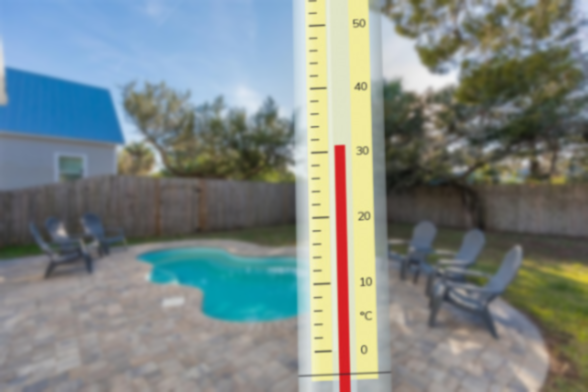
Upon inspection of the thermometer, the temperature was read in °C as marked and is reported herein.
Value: 31 °C
